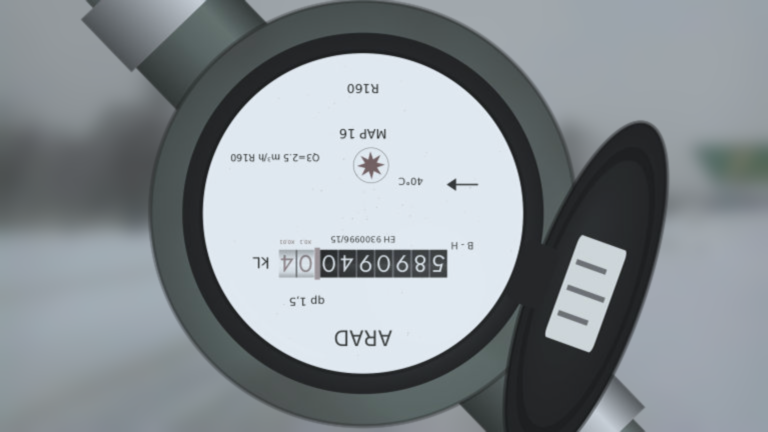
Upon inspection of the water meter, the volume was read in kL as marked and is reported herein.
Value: 5890940.04 kL
